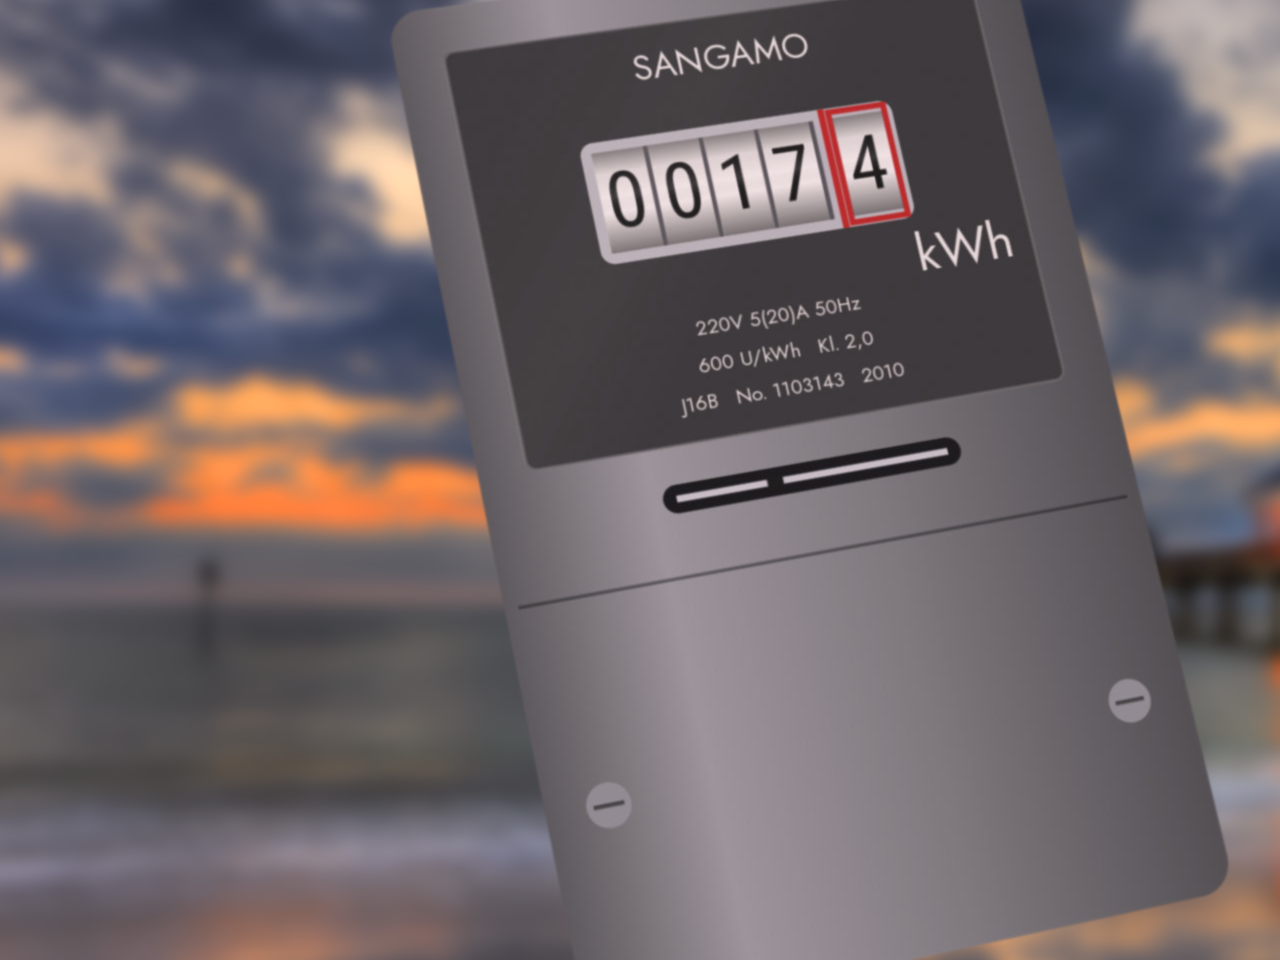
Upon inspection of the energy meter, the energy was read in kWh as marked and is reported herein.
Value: 17.4 kWh
